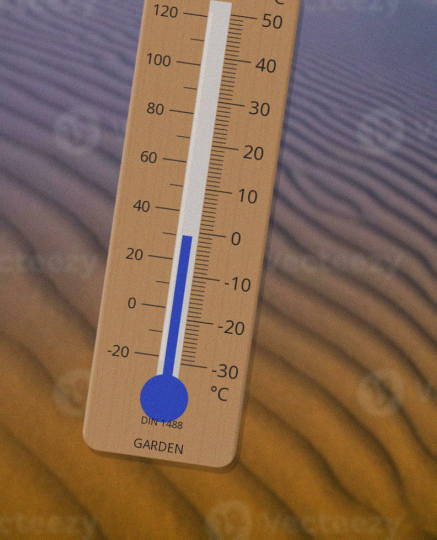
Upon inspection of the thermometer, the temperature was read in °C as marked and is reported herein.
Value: -1 °C
